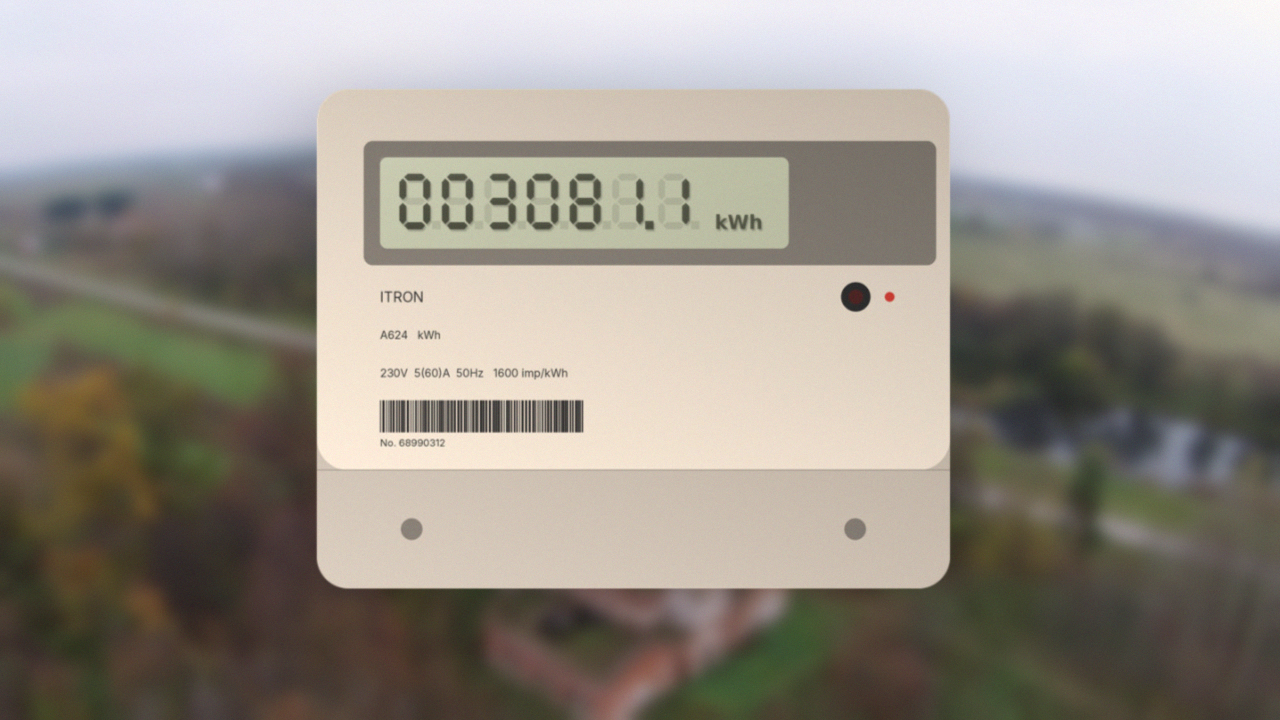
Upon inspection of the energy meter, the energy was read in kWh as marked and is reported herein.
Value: 3081.1 kWh
